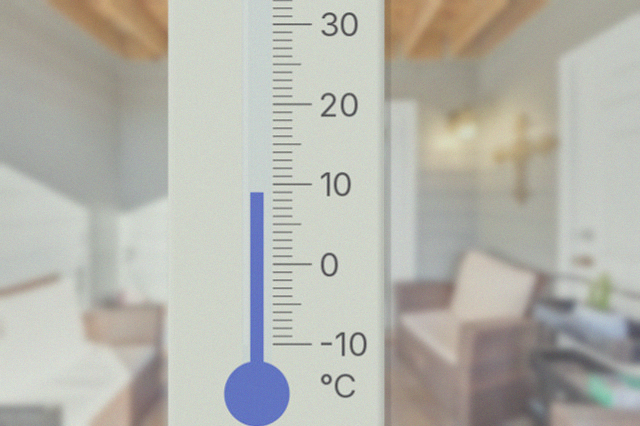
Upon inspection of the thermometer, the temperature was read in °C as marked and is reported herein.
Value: 9 °C
